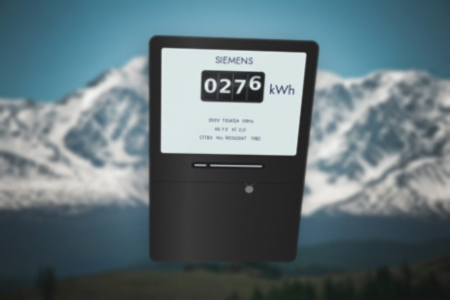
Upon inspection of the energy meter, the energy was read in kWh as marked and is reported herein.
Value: 276 kWh
